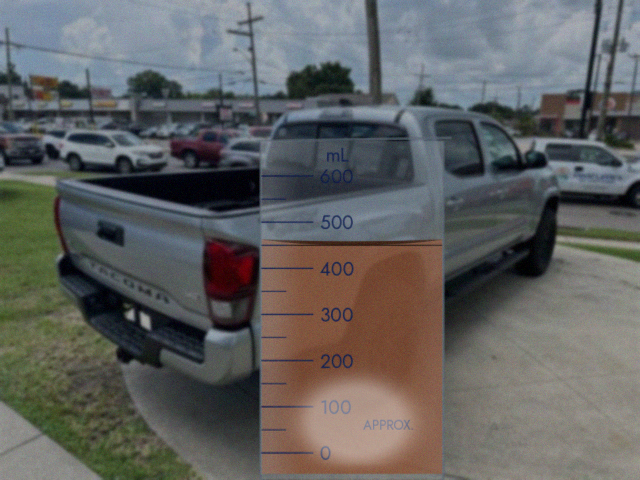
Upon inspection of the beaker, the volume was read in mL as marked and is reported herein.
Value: 450 mL
